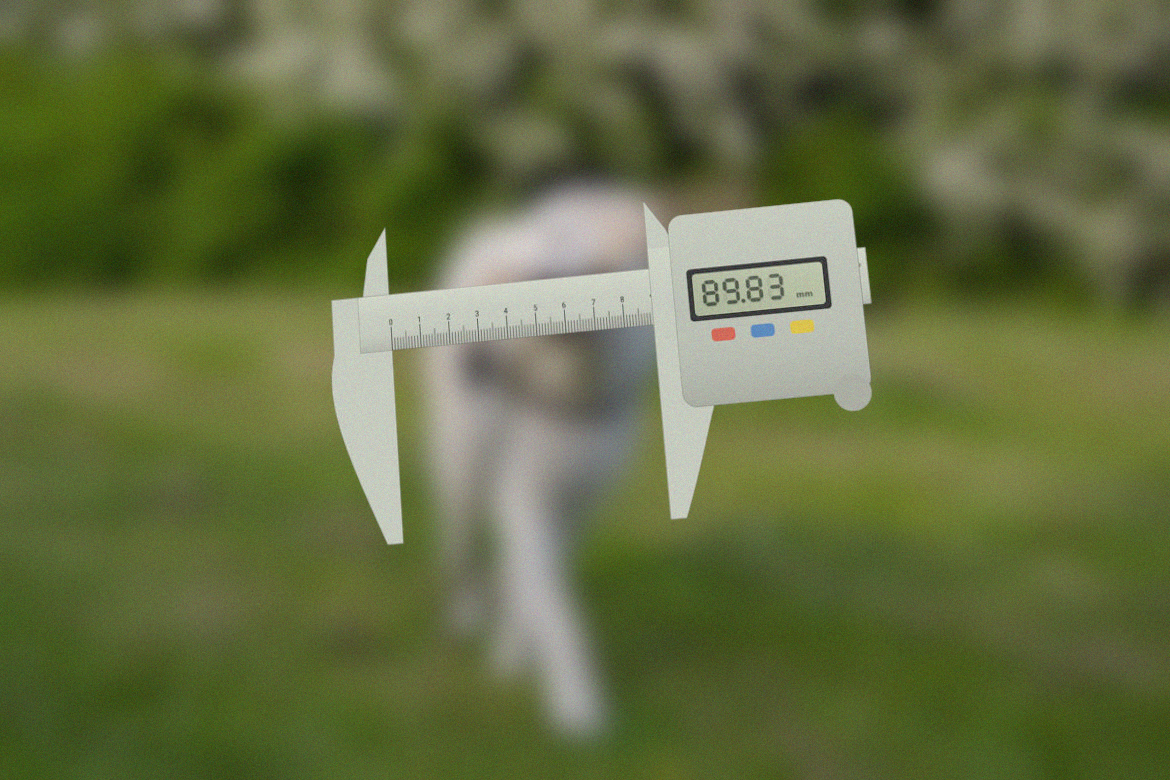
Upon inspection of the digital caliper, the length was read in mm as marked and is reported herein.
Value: 89.83 mm
